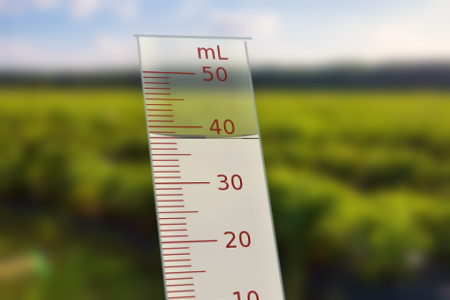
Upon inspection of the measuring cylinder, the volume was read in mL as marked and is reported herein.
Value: 38 mL
